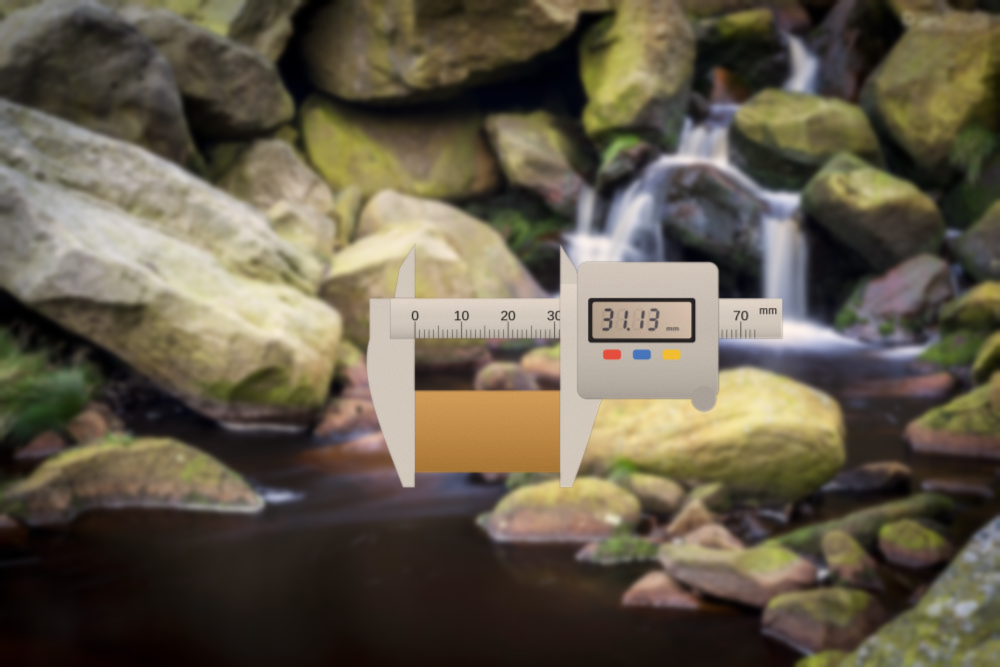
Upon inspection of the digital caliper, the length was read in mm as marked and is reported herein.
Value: 31.13 mm
